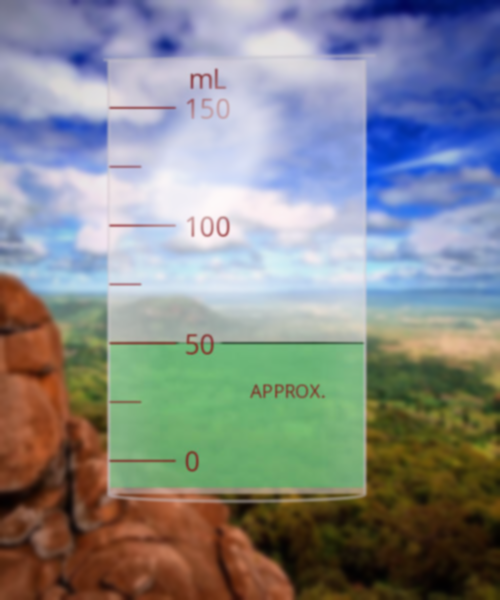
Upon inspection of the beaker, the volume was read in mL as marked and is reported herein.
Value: 50 mL
